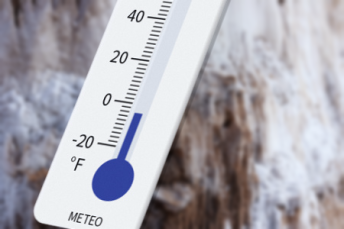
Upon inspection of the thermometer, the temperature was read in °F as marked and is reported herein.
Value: -4 °F
